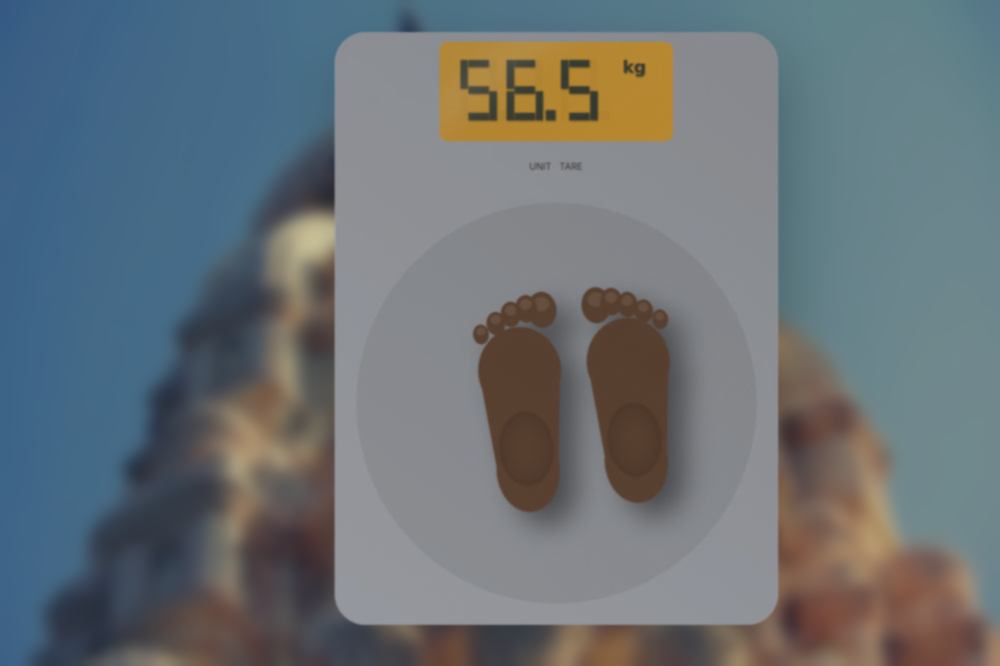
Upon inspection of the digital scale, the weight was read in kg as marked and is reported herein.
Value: 56.5 kg
